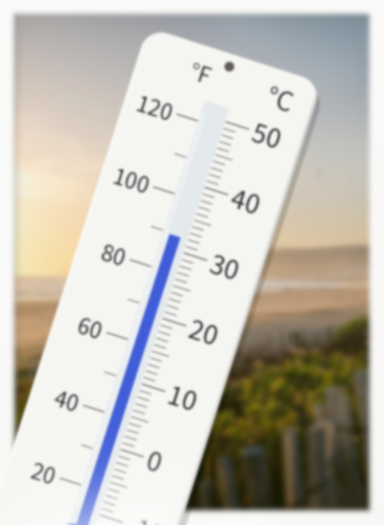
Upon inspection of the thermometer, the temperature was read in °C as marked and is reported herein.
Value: 32 °C
